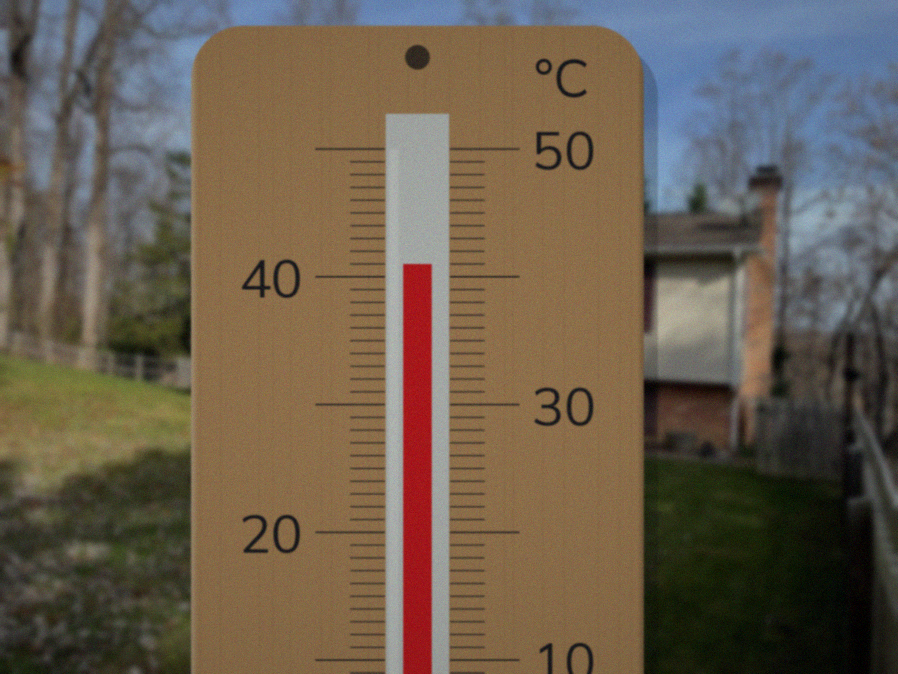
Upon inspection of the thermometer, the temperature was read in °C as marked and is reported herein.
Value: 41 °C
